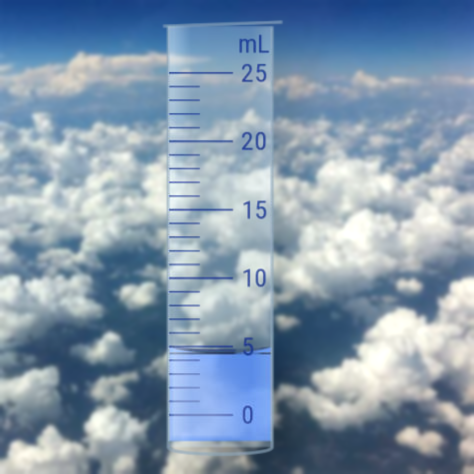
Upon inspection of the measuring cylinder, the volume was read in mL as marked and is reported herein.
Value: 4.5 mL
